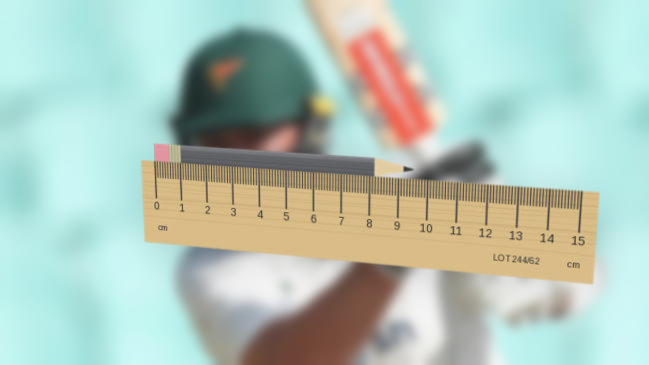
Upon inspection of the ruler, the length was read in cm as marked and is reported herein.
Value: 9.5 cm
